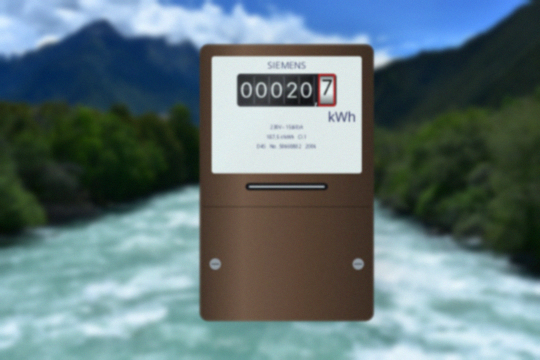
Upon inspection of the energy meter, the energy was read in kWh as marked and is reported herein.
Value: 20.7 kWh
